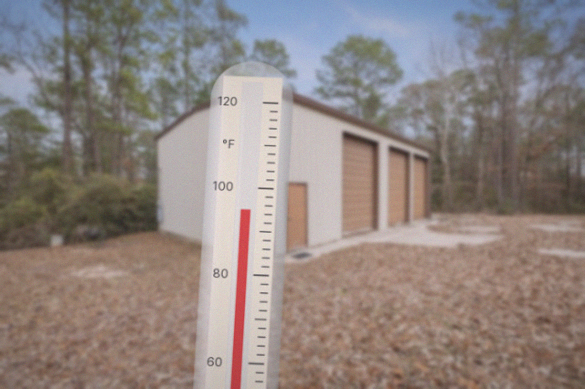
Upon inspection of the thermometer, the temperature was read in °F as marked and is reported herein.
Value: 95 °F
